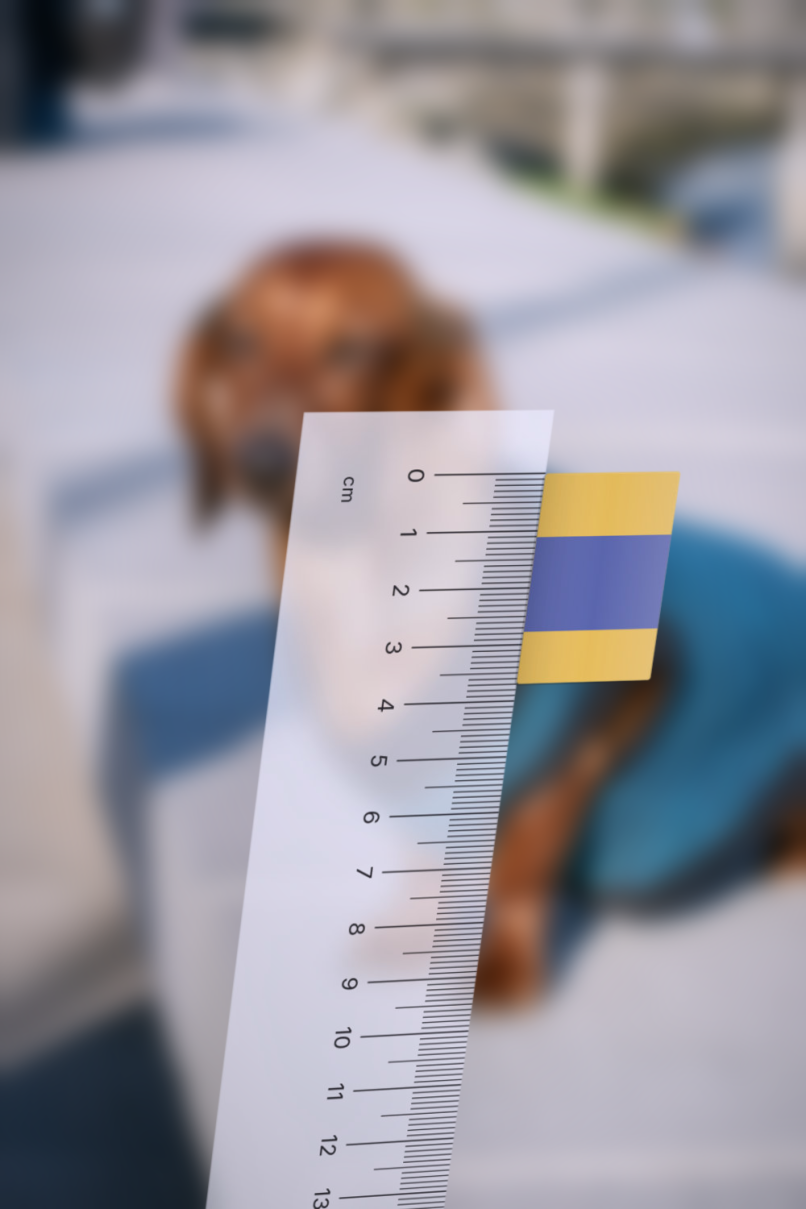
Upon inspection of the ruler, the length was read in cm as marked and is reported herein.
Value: 3.7 cm
